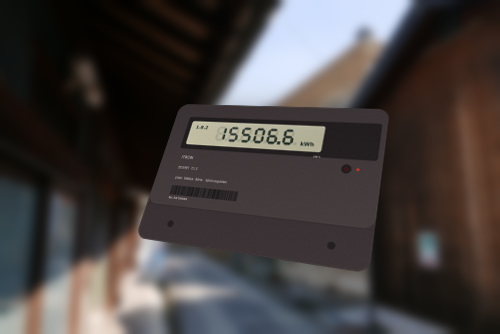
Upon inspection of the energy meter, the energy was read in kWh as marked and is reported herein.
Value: 15506.6 kWh
